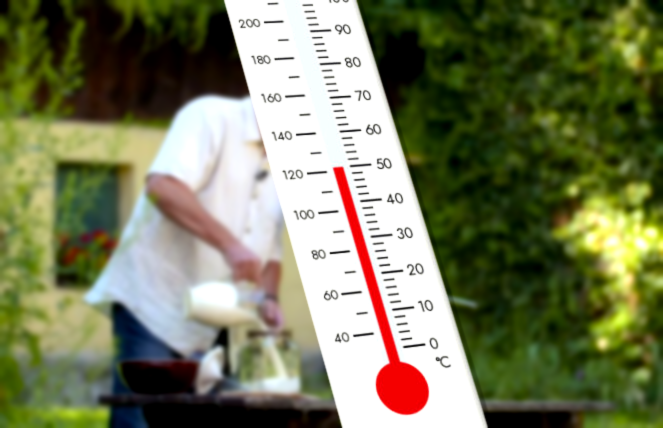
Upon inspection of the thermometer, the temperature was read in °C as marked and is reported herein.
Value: 50 °C
